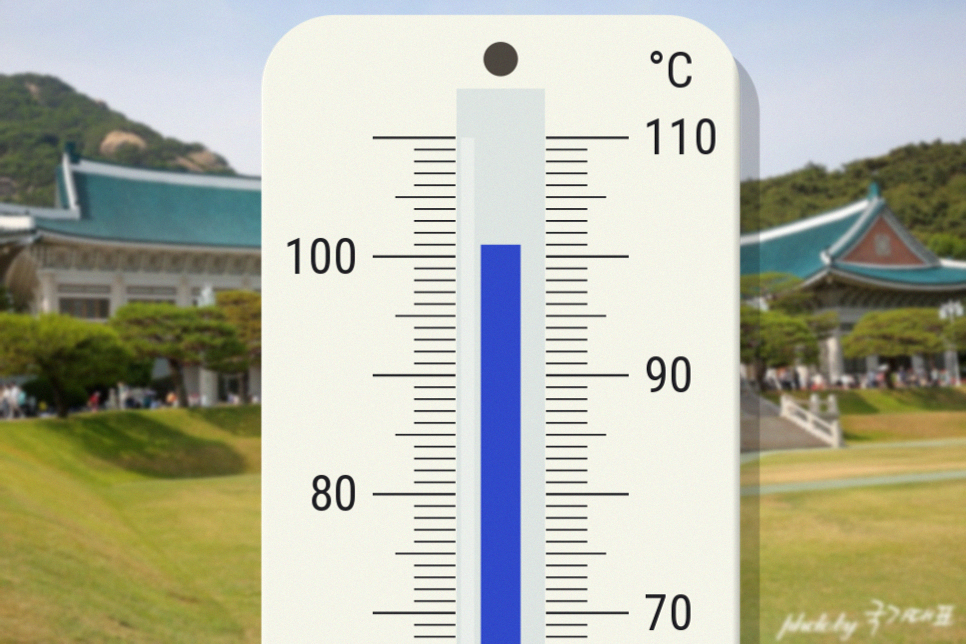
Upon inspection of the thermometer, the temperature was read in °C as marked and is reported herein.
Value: 101 °C
